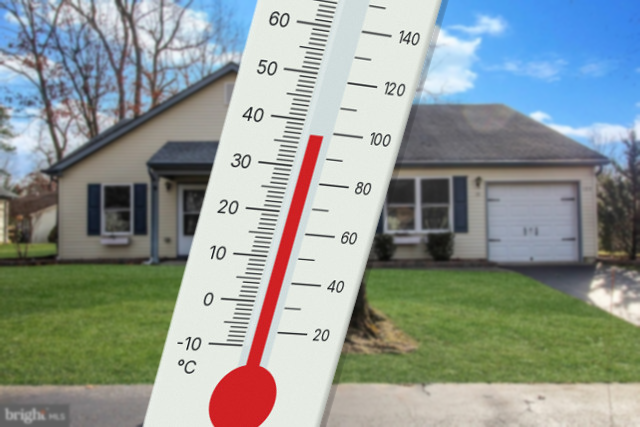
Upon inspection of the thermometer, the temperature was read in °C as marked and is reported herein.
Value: 37 °C
